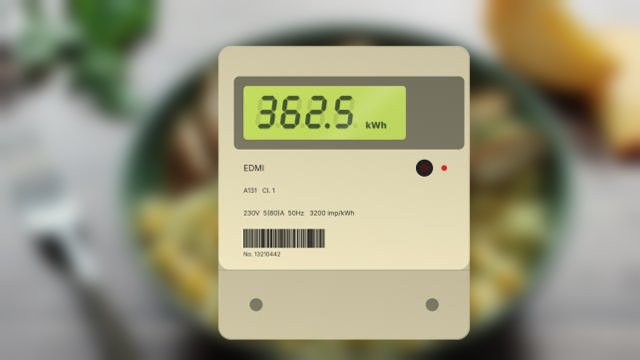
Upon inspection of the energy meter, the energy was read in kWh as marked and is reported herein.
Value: 362.5 kWh
